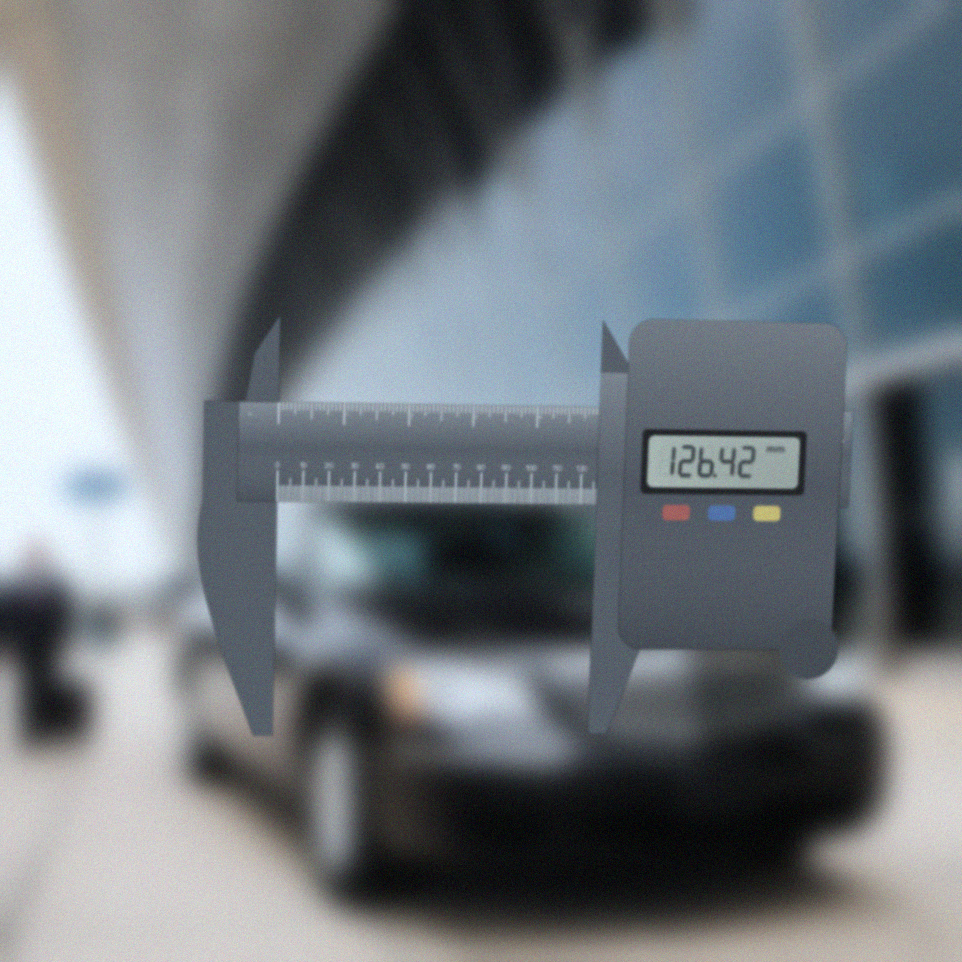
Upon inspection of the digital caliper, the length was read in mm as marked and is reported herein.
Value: 126.42 mm
